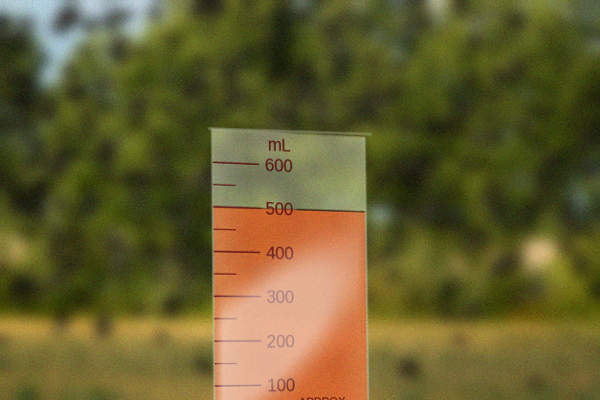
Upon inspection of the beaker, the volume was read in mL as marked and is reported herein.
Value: 500 mL
